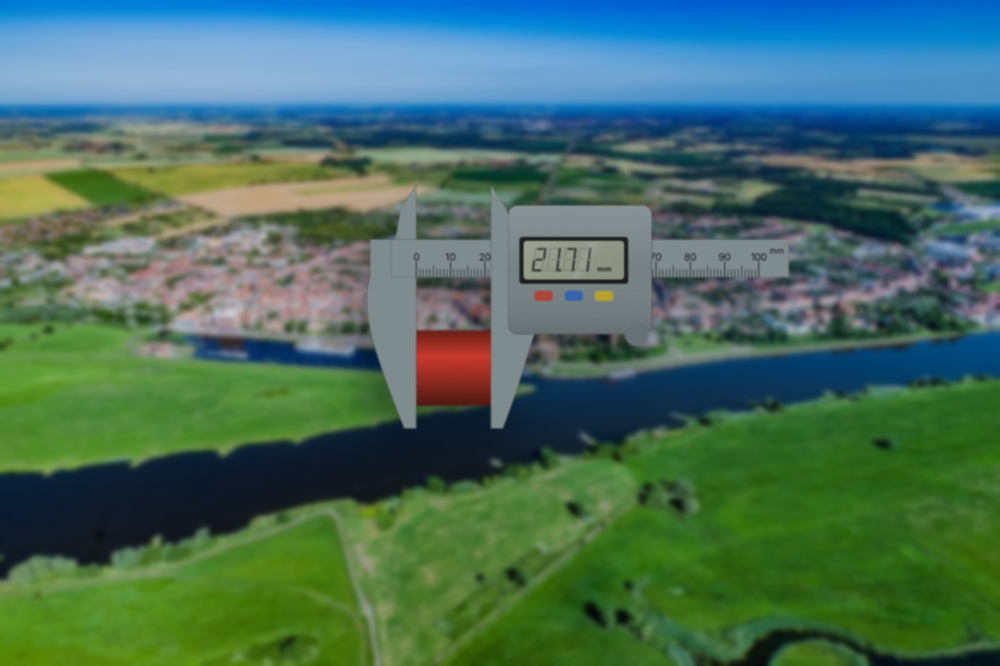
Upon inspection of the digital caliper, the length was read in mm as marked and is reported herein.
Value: 21.71 mm
